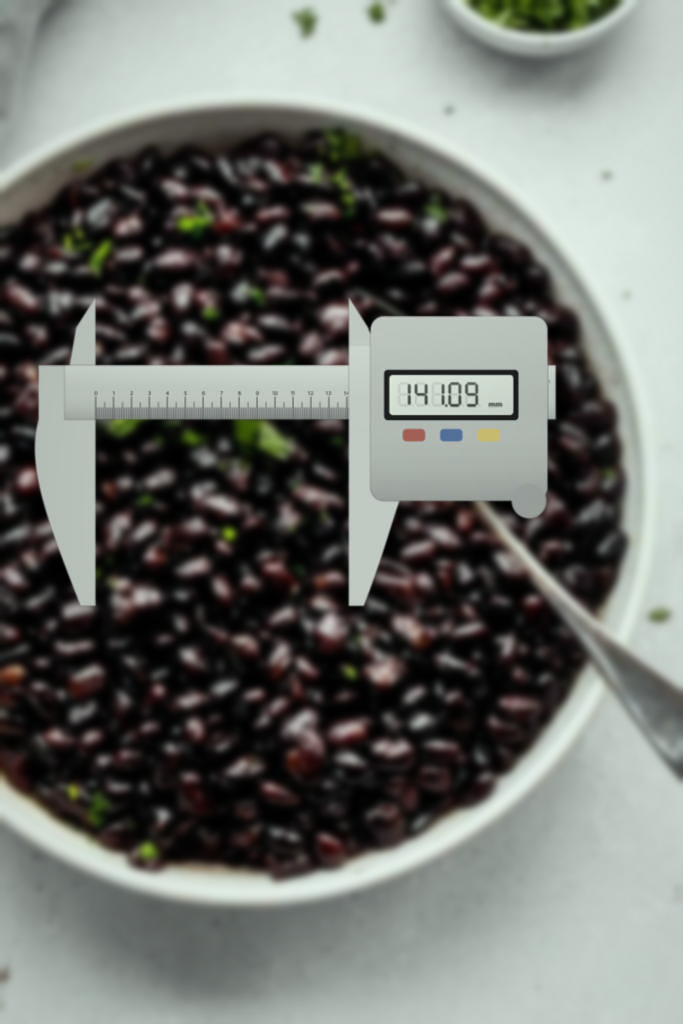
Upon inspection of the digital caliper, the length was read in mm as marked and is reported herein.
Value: 141.09 mm
